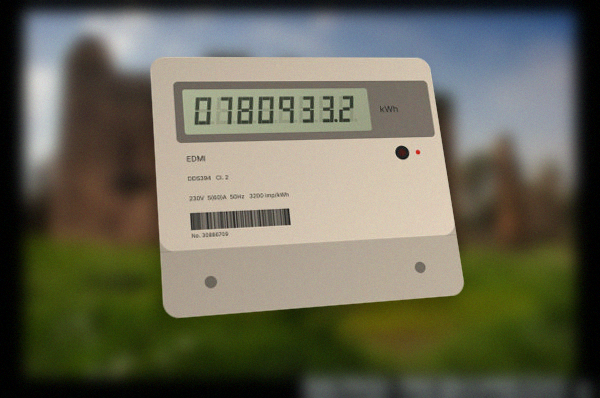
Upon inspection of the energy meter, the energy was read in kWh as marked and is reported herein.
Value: 780933.2 kWh
